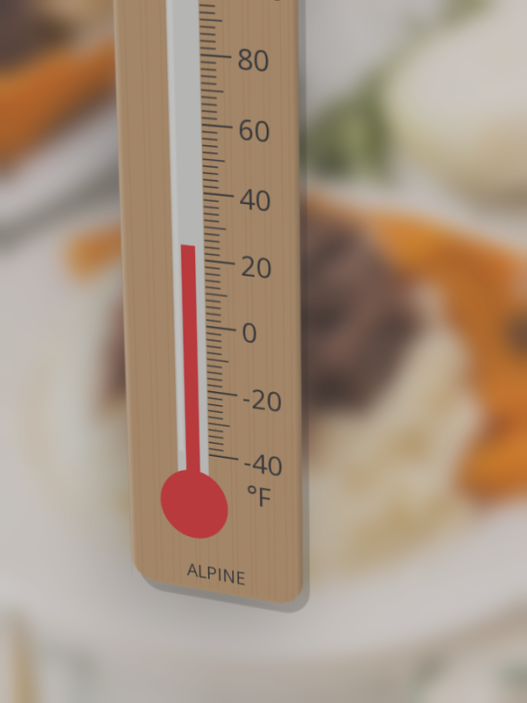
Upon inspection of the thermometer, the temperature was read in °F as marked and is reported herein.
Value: 24 °F
